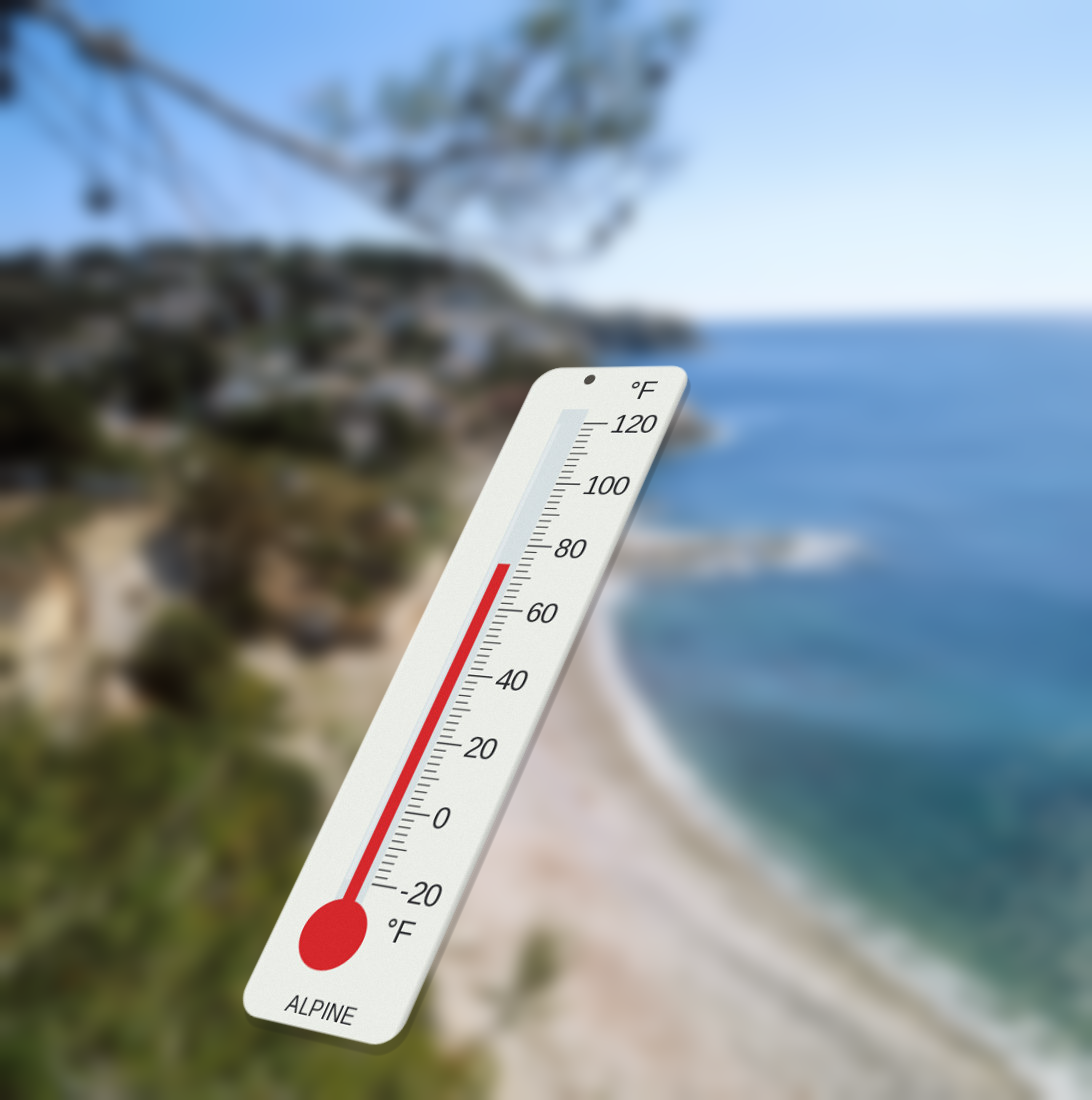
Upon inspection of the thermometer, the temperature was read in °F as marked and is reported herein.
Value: 74 °F
